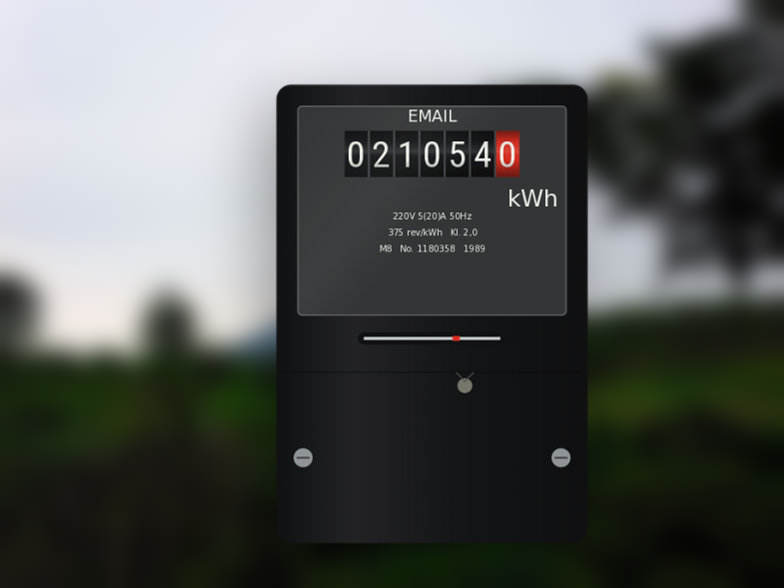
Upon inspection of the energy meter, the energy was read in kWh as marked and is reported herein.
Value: 21054.0 kWh
